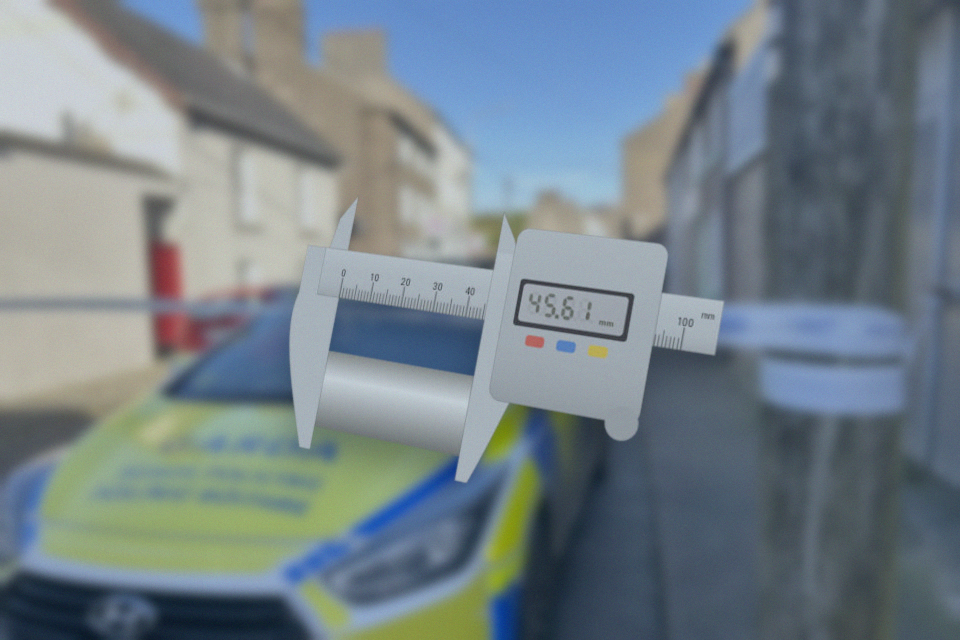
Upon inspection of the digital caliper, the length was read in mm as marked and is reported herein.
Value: 45.61 mm
